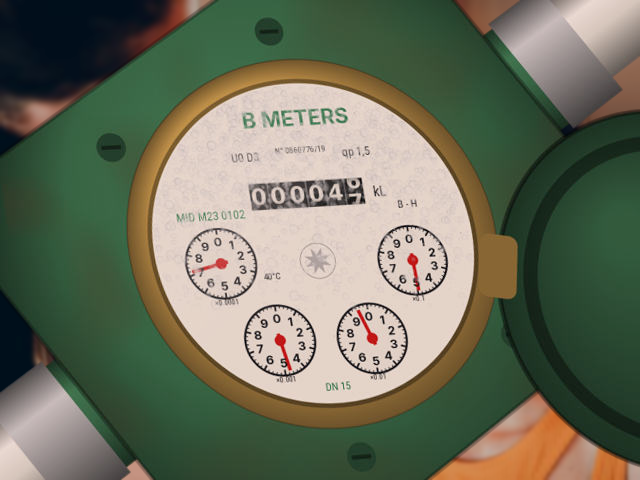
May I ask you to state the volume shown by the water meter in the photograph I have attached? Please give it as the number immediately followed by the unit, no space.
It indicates 46.4947kL
